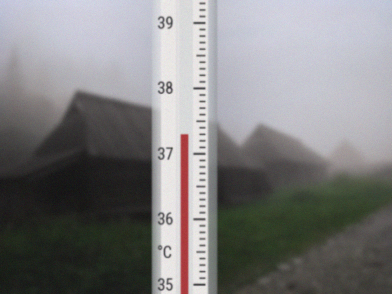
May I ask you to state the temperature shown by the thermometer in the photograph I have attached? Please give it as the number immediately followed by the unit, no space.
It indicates 37.3°C
